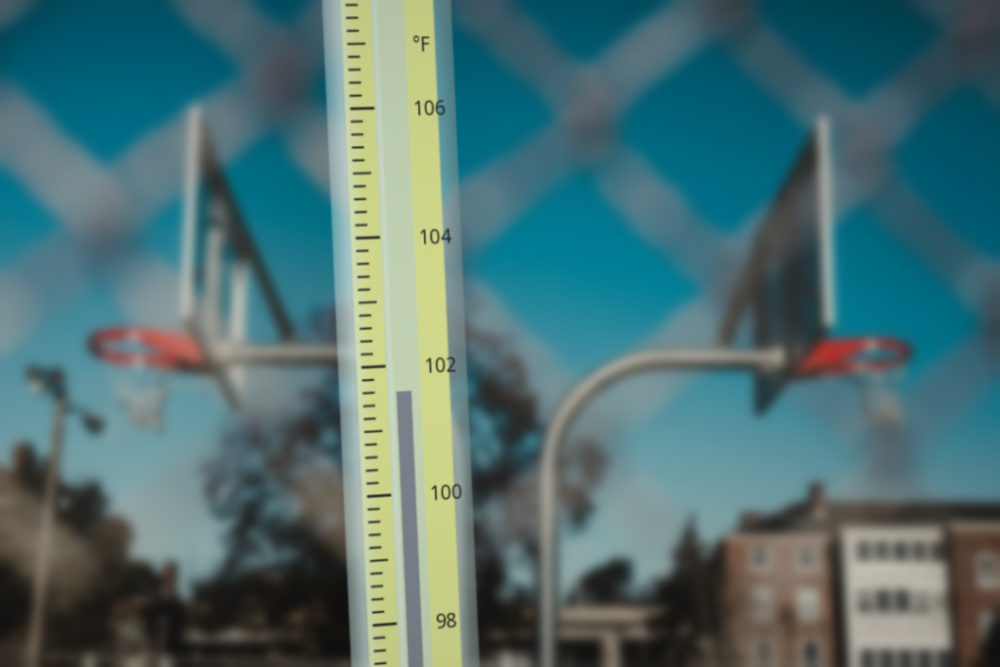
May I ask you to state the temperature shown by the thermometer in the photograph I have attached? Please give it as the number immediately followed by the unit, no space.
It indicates 101.6°F
